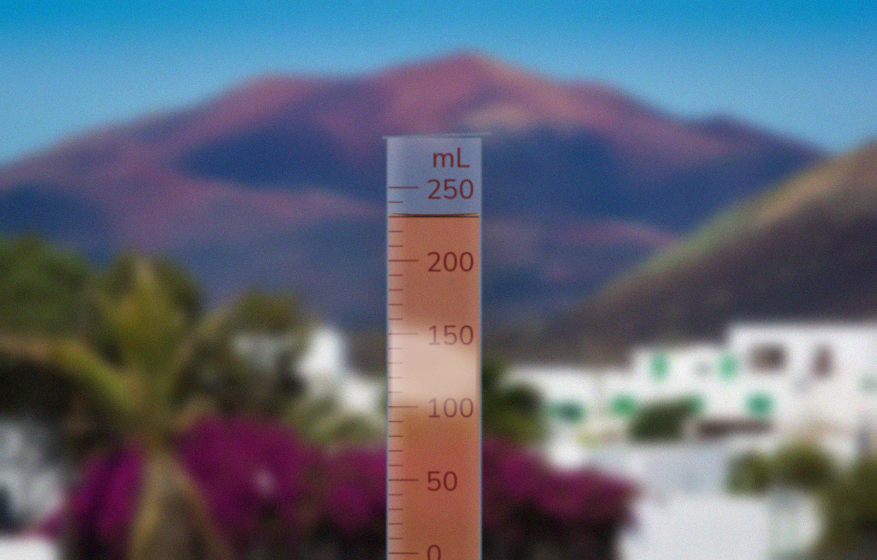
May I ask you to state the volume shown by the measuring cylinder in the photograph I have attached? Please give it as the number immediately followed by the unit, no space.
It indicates 230mL
